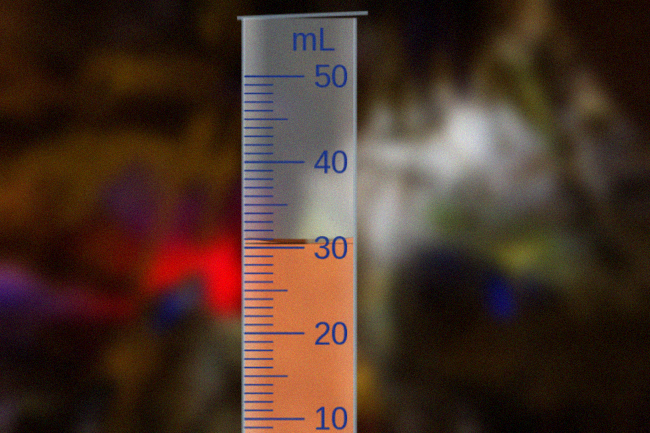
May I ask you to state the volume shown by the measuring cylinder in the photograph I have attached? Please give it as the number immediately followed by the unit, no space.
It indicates 30.5mL
